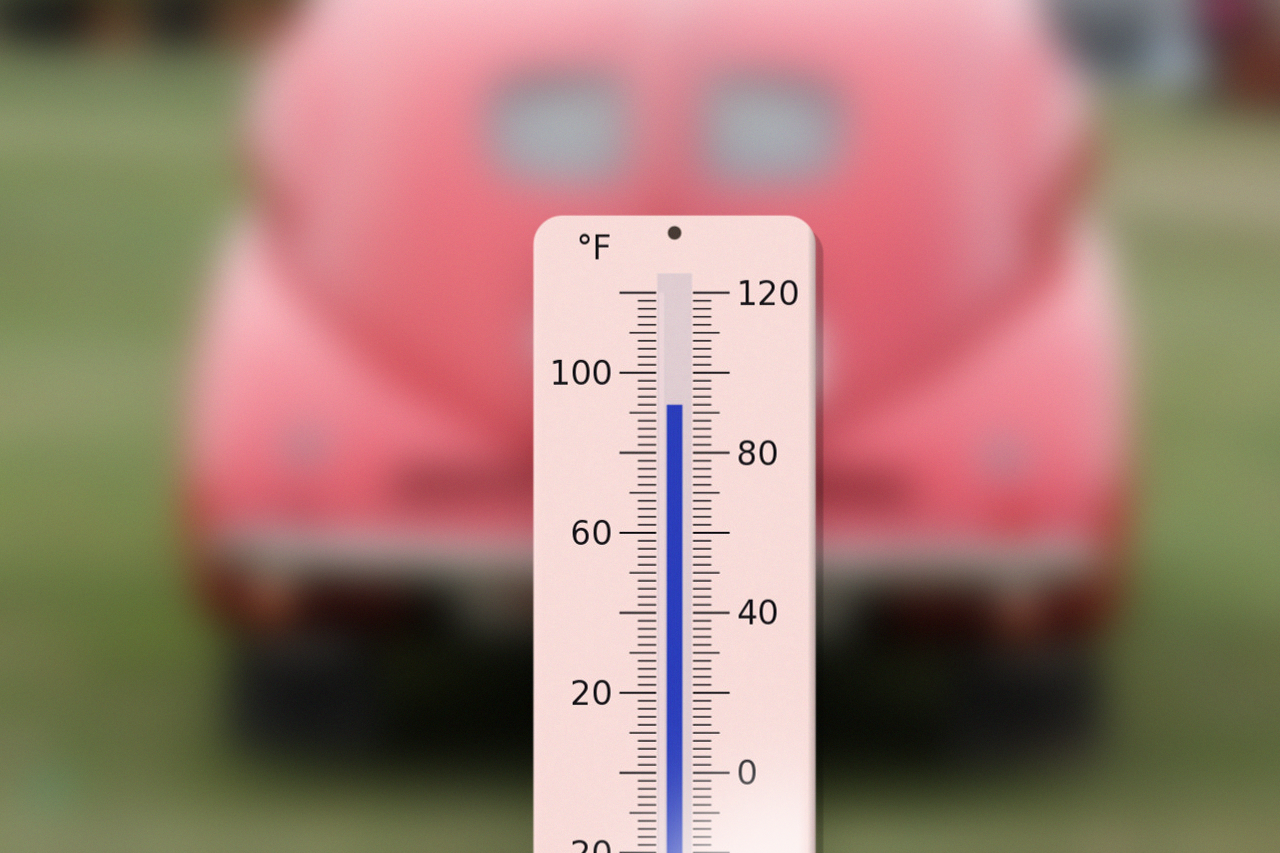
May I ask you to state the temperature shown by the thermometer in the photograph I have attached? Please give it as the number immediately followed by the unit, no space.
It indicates 92°F
